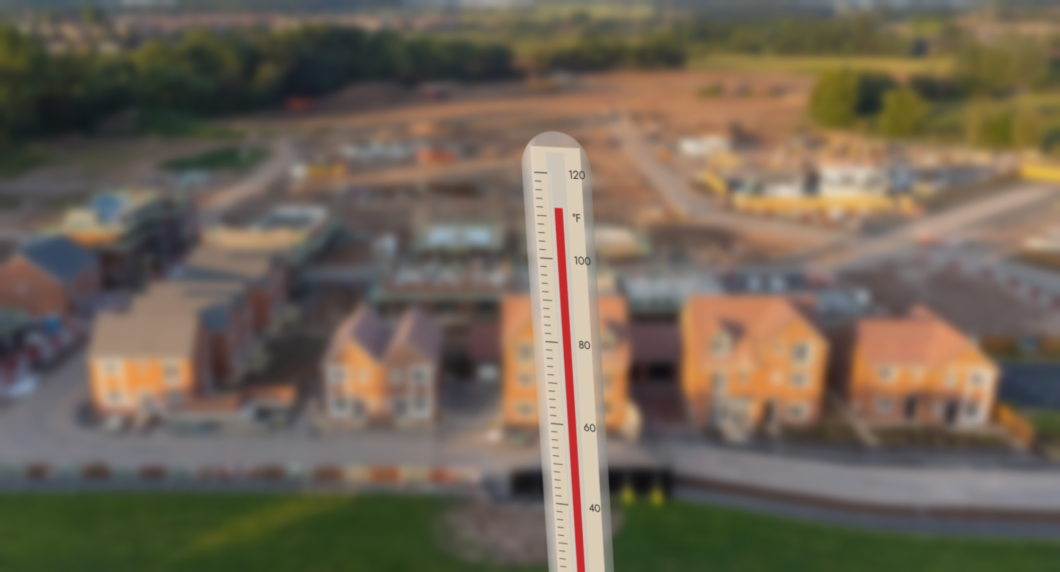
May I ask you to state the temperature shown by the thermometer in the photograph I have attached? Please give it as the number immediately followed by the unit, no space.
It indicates 112°F
